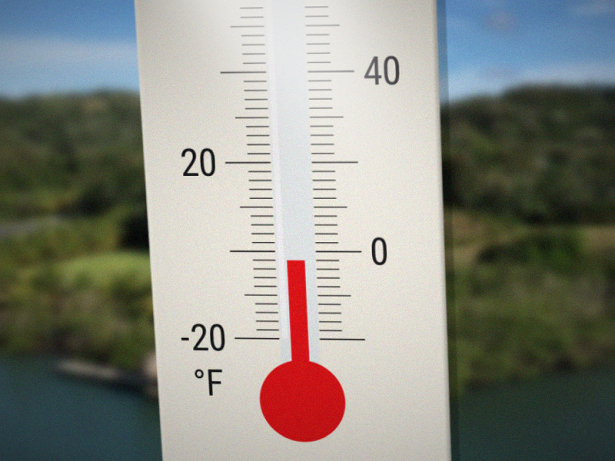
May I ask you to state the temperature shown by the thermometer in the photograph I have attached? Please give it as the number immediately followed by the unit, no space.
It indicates -2°F
